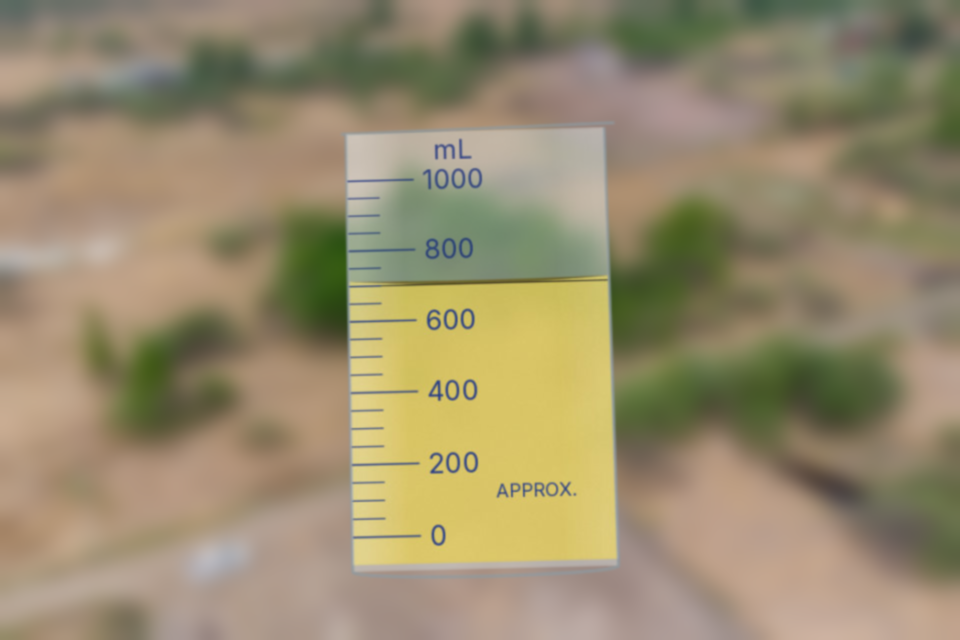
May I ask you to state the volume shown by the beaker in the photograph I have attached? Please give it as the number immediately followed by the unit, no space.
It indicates 700mL
